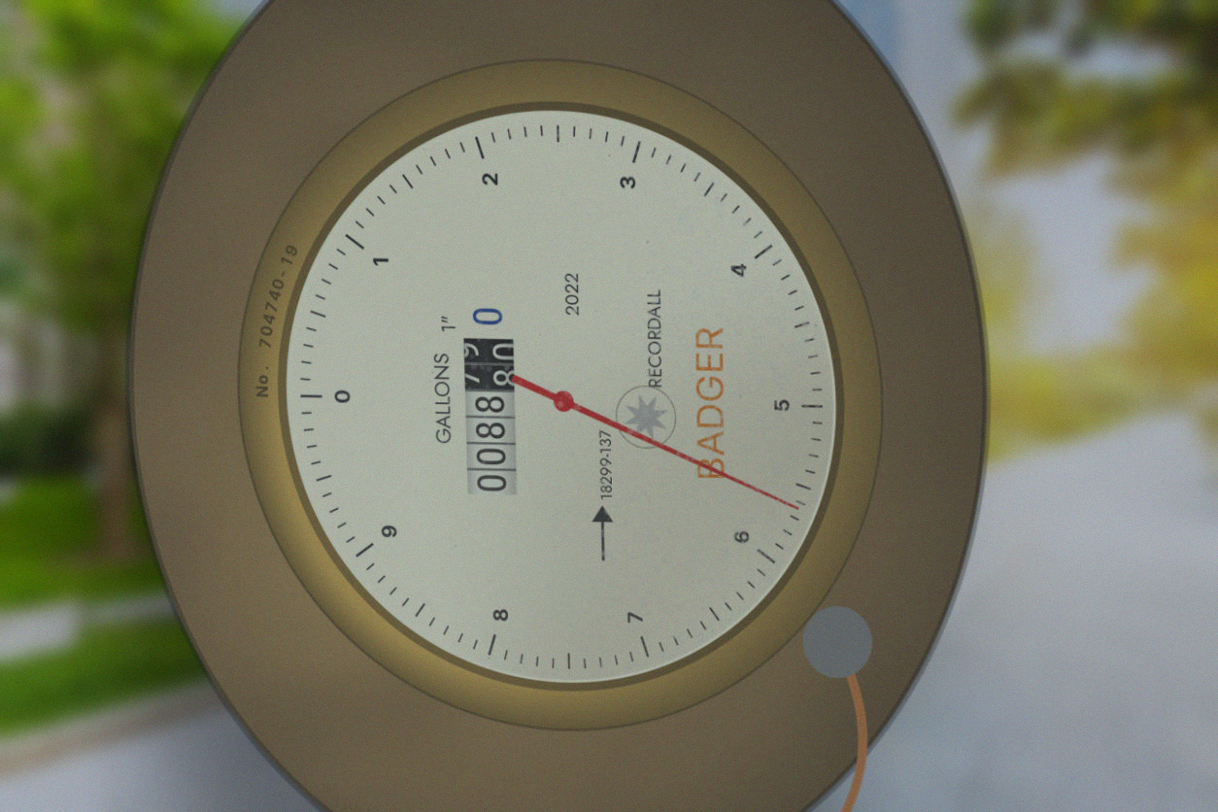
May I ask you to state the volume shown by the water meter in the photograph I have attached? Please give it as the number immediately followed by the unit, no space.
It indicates 88795.6gal
